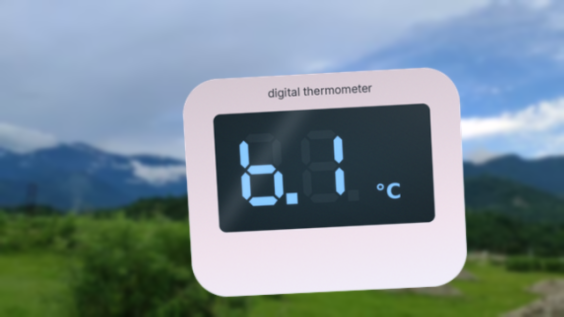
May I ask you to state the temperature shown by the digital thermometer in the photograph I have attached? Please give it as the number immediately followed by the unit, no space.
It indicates 6.1°C
